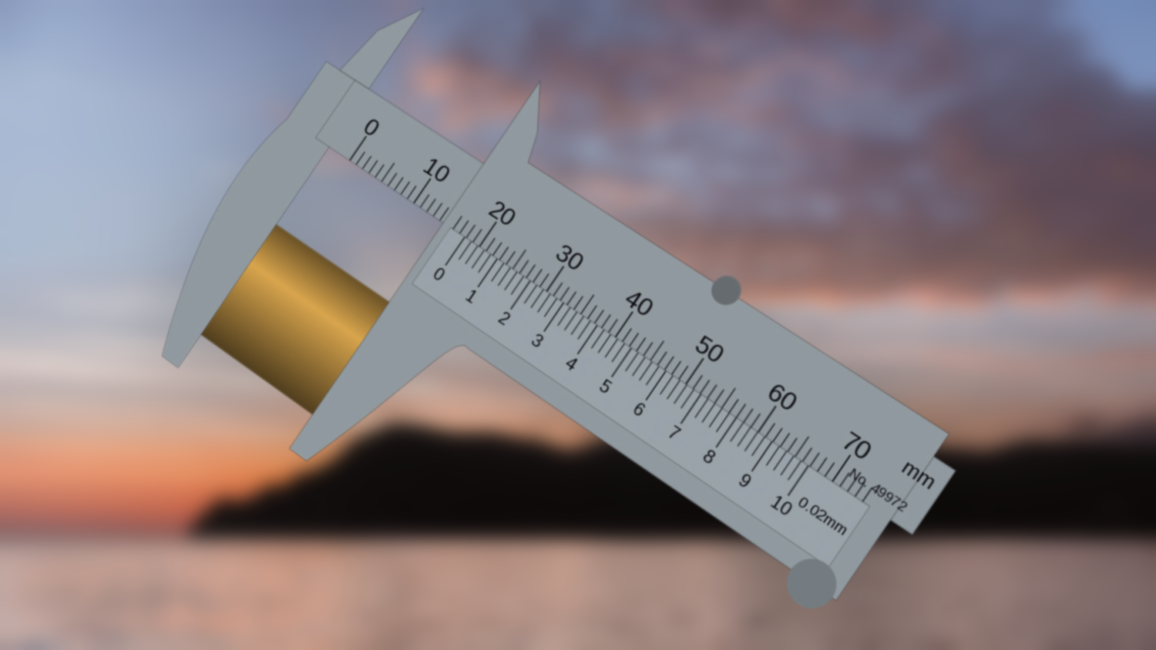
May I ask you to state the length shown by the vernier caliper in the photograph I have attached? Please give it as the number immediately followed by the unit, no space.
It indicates 17.8mm
